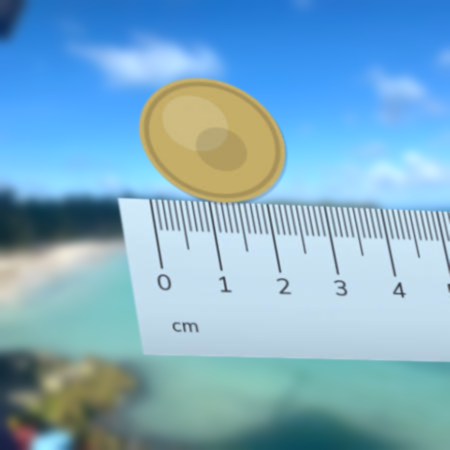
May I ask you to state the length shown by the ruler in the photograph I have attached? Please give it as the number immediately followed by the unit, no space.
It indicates 2.5cm
